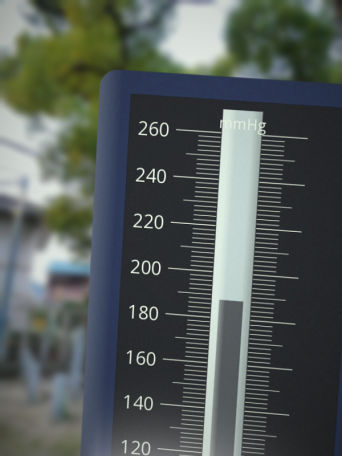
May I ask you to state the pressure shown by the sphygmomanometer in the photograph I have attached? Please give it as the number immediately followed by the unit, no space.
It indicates 188mmHg
